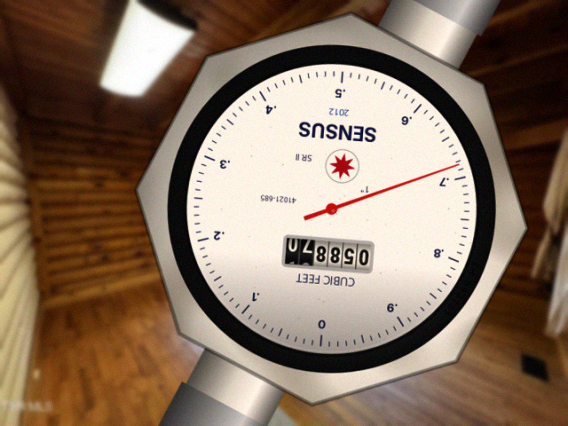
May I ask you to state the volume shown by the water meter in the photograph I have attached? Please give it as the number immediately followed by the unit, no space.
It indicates 58869.68ft³
